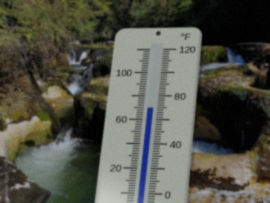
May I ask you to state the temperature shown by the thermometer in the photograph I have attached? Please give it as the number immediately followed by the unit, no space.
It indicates 70°F
